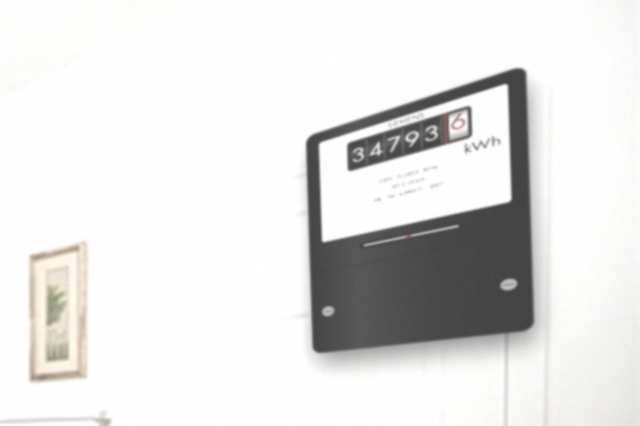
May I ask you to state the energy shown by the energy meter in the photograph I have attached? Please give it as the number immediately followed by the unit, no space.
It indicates 34793.6kWh
